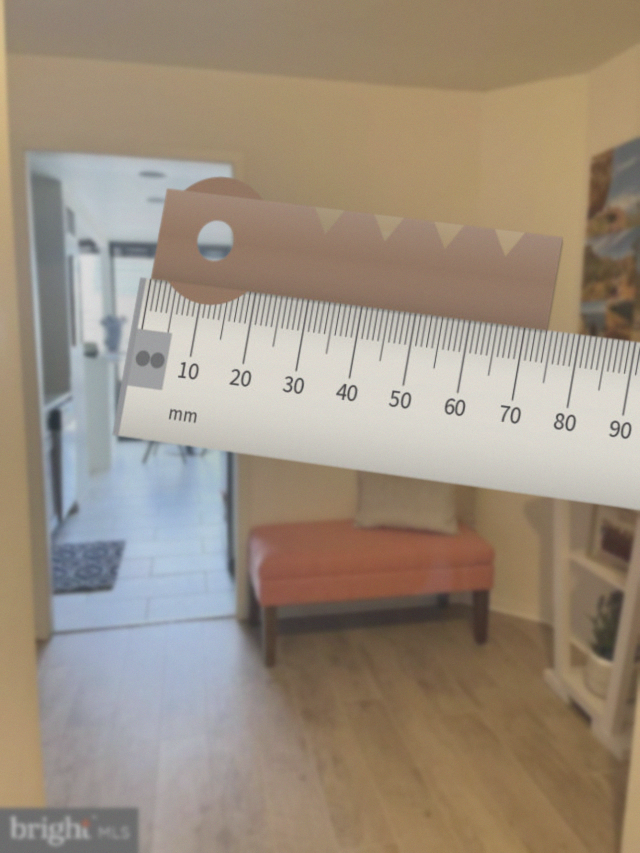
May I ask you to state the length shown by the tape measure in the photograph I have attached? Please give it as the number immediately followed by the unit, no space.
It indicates 74mm
